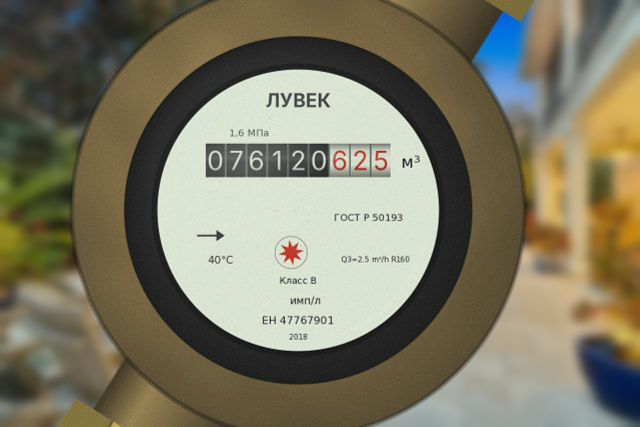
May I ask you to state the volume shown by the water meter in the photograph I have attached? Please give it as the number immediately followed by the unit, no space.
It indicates 76120.625m³
